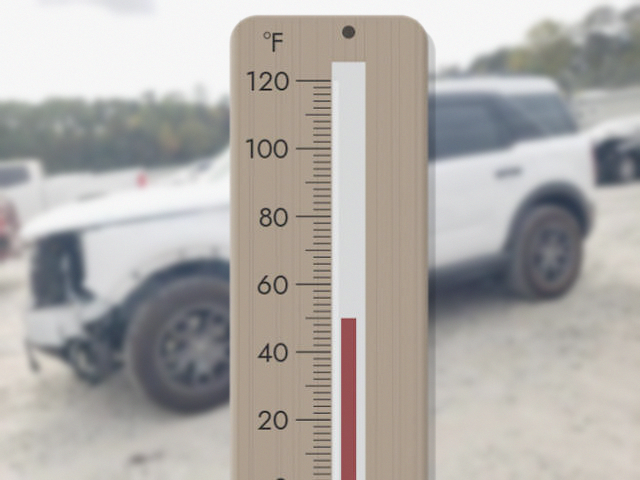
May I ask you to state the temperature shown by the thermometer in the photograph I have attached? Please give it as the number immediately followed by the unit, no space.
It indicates 50°F
